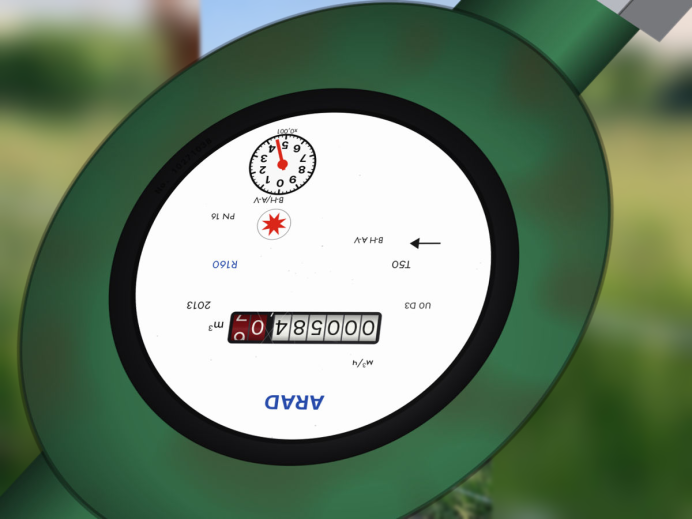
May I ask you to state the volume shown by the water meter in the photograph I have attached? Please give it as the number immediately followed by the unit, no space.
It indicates 584.064m³
